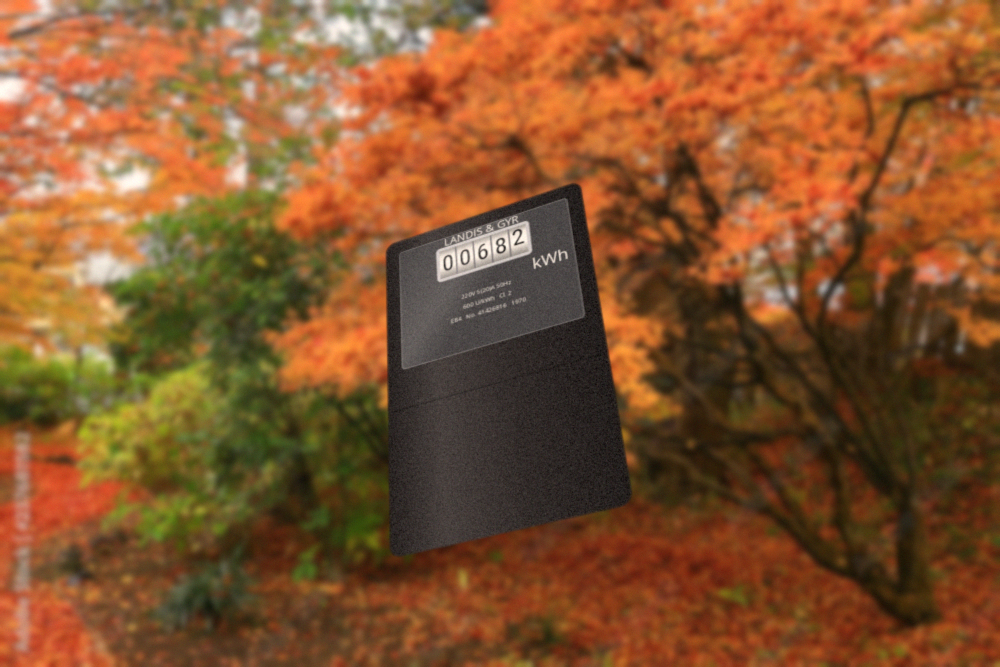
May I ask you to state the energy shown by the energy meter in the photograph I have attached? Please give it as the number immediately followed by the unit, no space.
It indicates 682kWh
